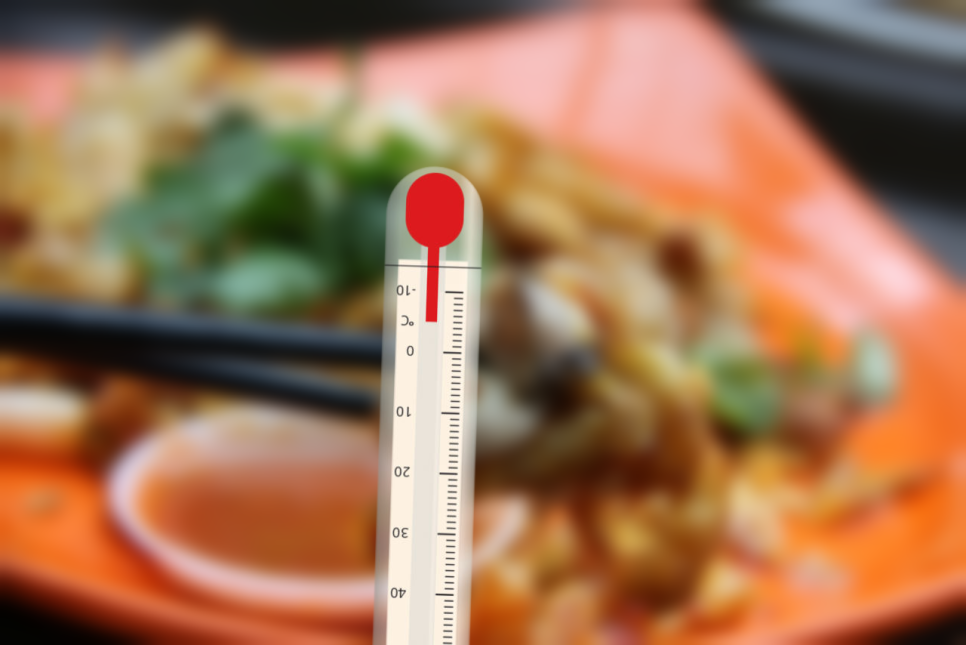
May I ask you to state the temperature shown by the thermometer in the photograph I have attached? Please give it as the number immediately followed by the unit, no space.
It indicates -5°C
